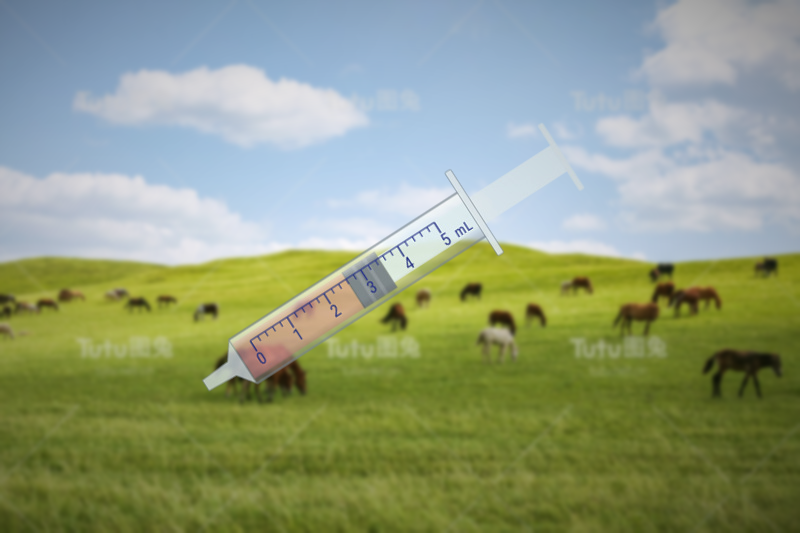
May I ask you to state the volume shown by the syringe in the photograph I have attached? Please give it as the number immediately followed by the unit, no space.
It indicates 2.6mL
